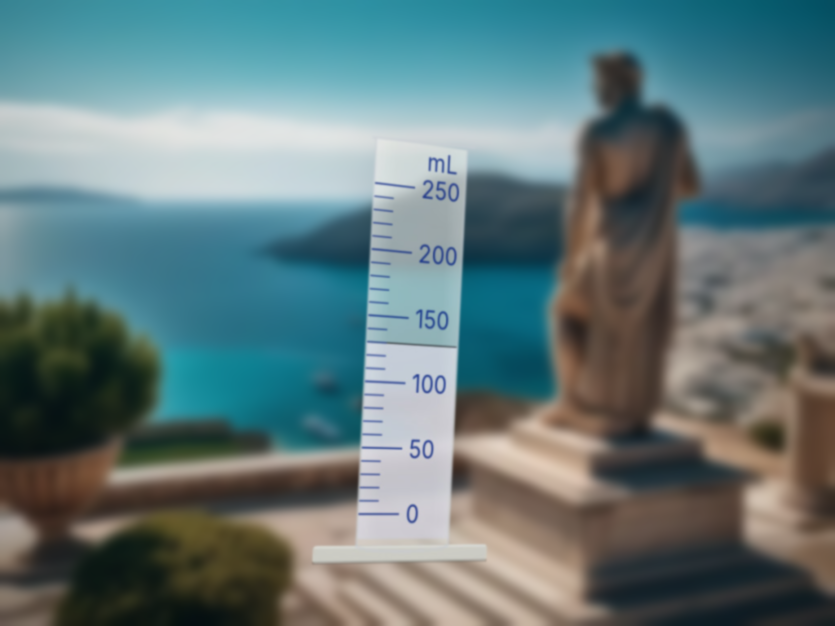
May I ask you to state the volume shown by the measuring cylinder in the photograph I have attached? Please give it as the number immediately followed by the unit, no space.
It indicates 130mL
